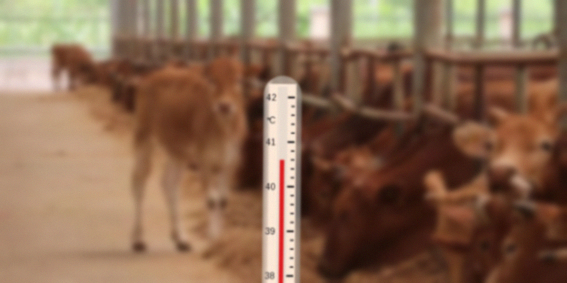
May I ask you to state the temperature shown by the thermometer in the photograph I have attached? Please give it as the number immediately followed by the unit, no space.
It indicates 40.6°C
